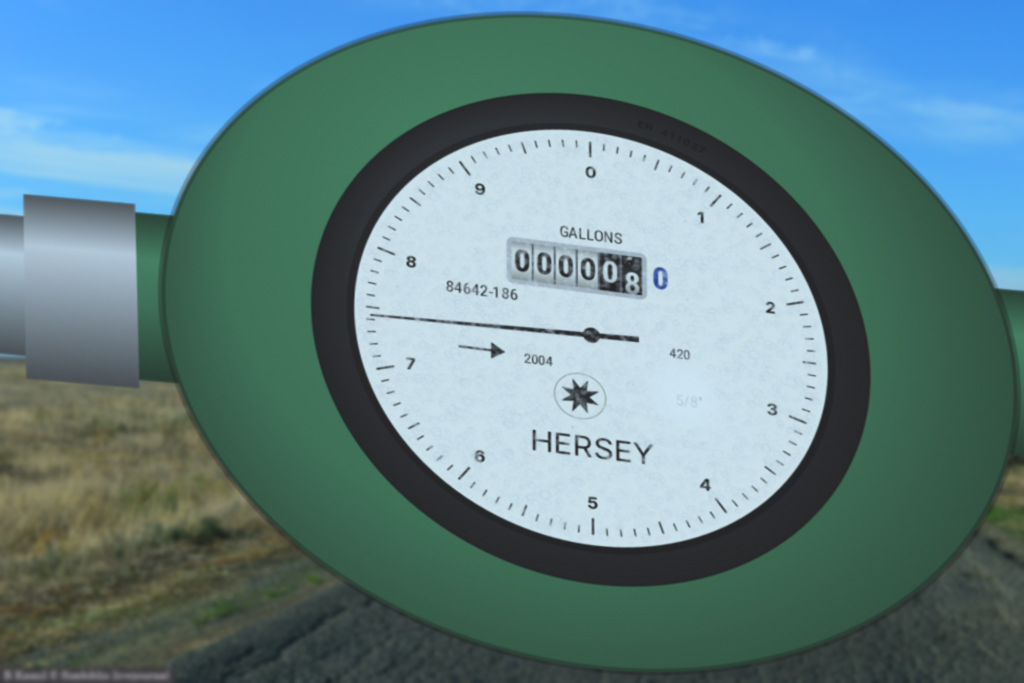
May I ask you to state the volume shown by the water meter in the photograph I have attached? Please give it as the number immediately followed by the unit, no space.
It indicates 77.4gal
